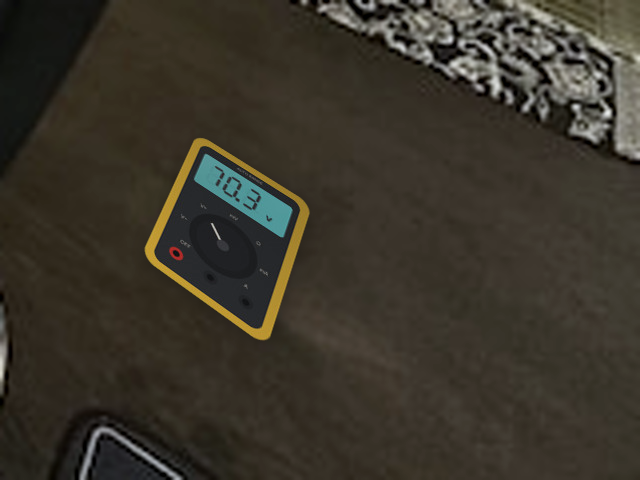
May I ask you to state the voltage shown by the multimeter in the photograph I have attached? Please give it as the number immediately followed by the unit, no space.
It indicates 70.3V
